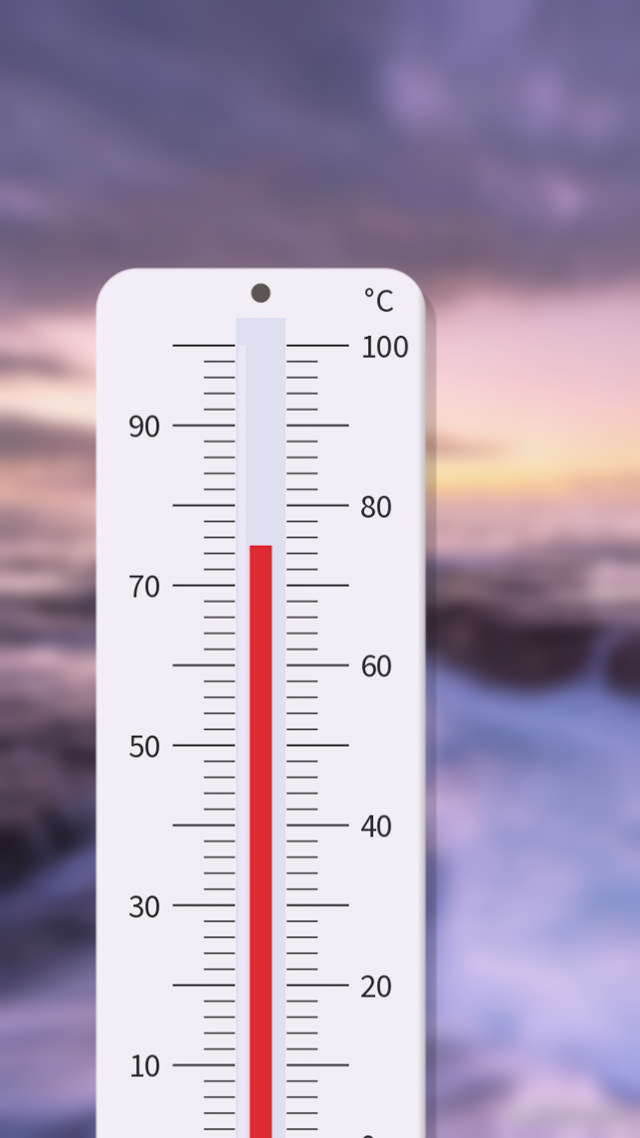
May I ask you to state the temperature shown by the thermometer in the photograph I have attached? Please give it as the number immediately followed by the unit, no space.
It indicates 75°C
